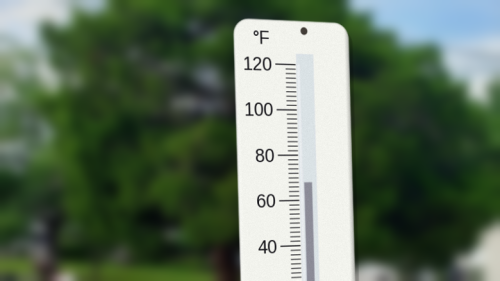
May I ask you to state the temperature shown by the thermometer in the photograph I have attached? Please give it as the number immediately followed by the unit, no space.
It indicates 68°F
